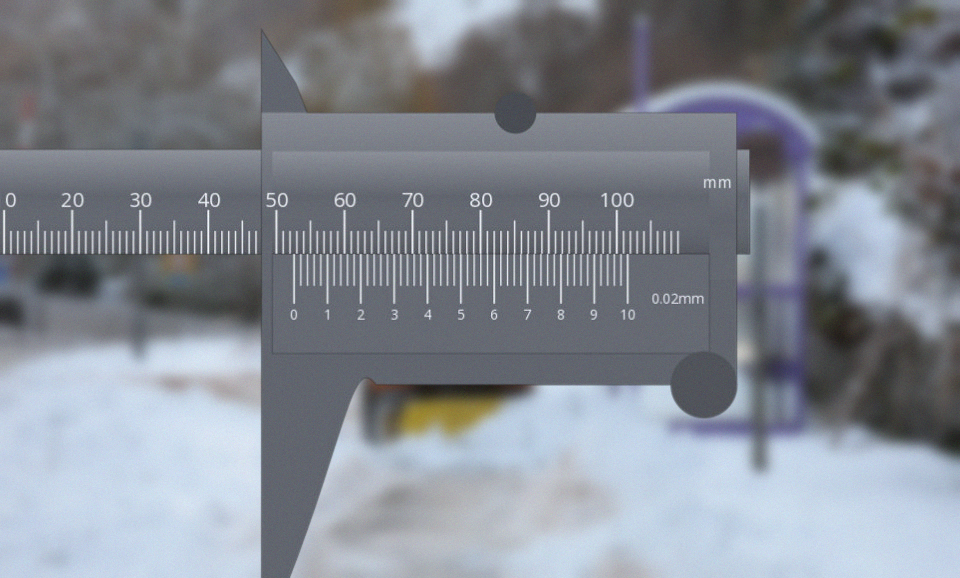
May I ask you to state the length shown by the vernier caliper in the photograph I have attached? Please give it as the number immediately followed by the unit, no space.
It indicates 52.6mm
